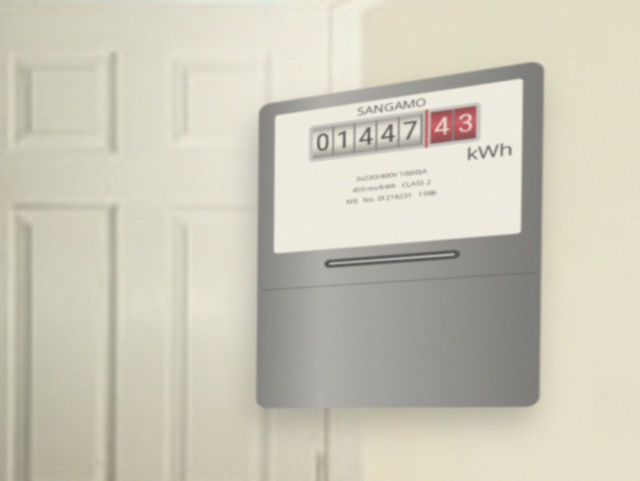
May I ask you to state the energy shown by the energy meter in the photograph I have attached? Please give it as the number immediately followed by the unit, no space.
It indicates 1447.43kWh
